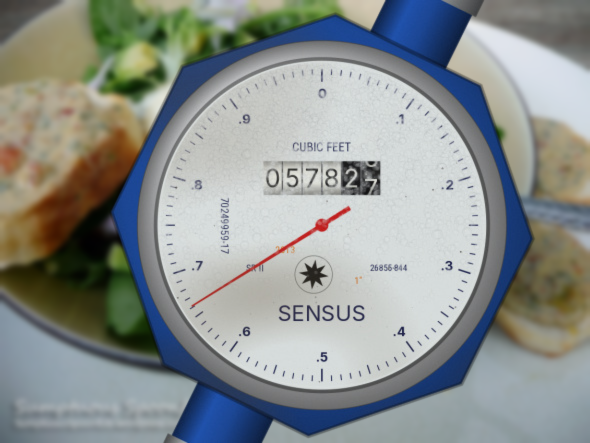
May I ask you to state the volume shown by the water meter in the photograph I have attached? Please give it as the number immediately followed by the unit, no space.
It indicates 57826.66ft³
